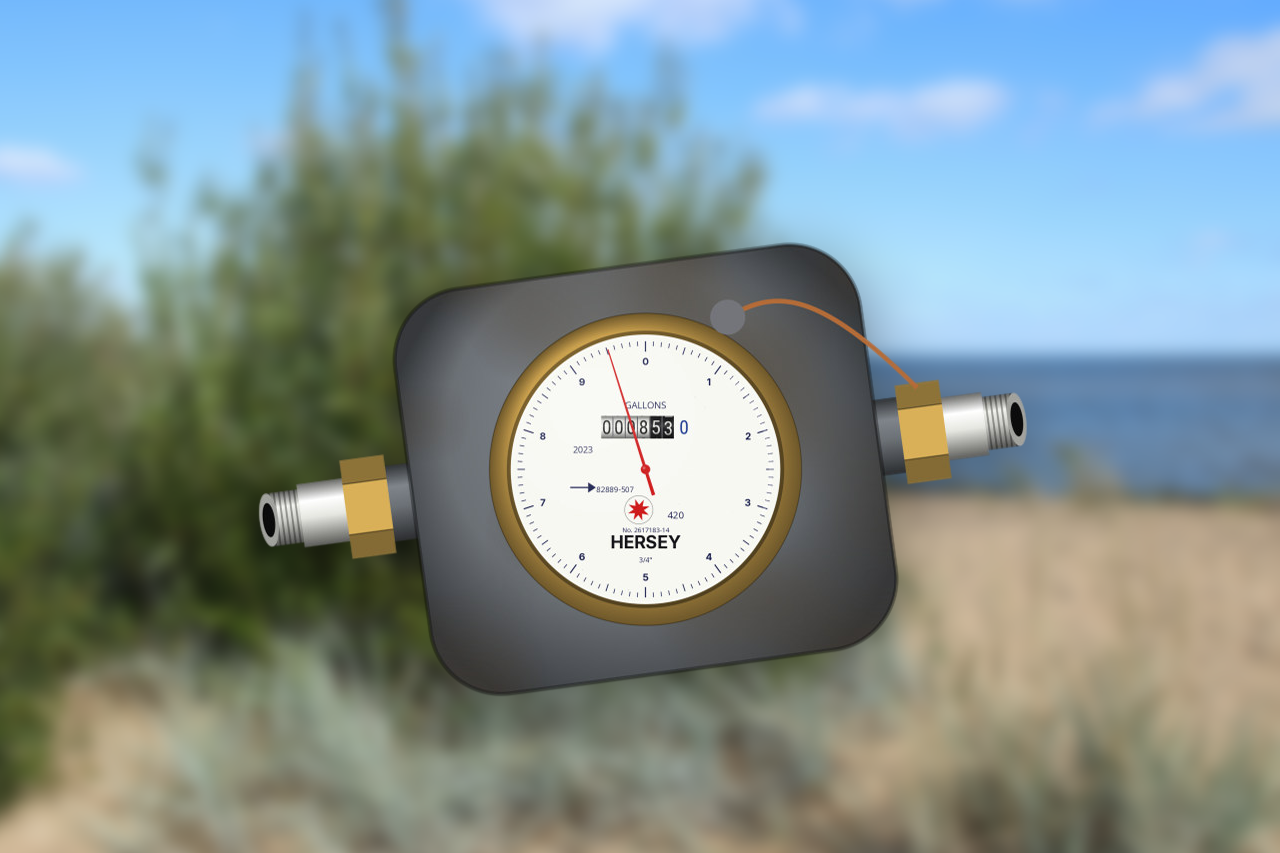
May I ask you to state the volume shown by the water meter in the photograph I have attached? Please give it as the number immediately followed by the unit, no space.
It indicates 8529.5gal
